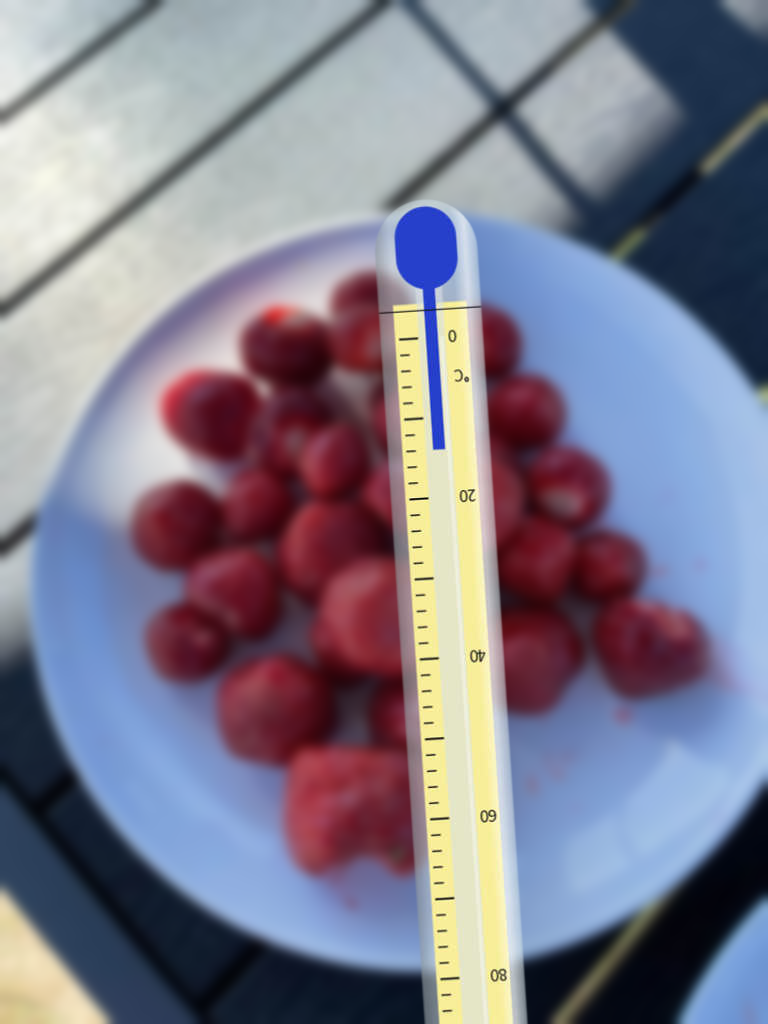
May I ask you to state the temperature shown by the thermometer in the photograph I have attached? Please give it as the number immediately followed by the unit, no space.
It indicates 14°C
